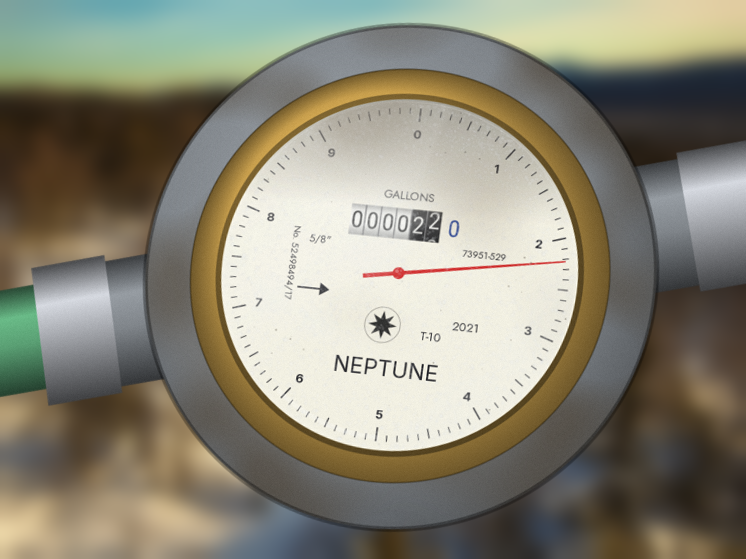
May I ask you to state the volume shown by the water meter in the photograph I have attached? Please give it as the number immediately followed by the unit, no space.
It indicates 222.2gal
